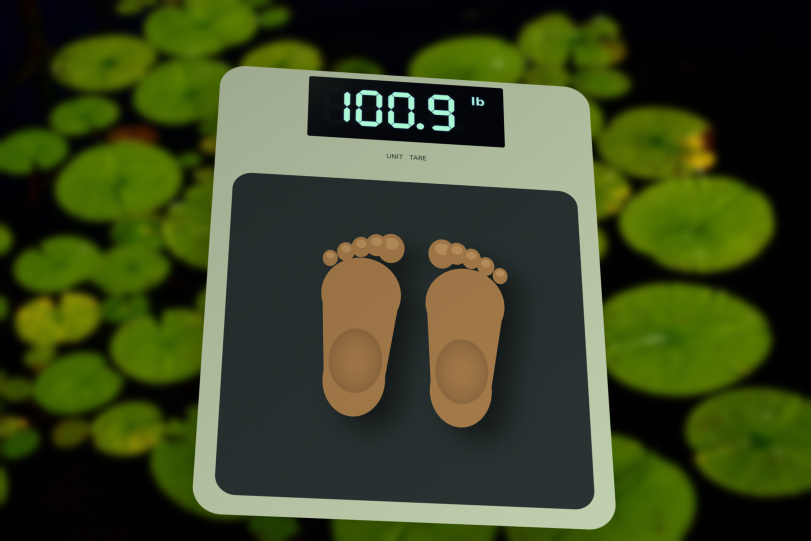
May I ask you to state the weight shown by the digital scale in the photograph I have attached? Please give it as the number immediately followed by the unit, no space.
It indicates 100.9lb
